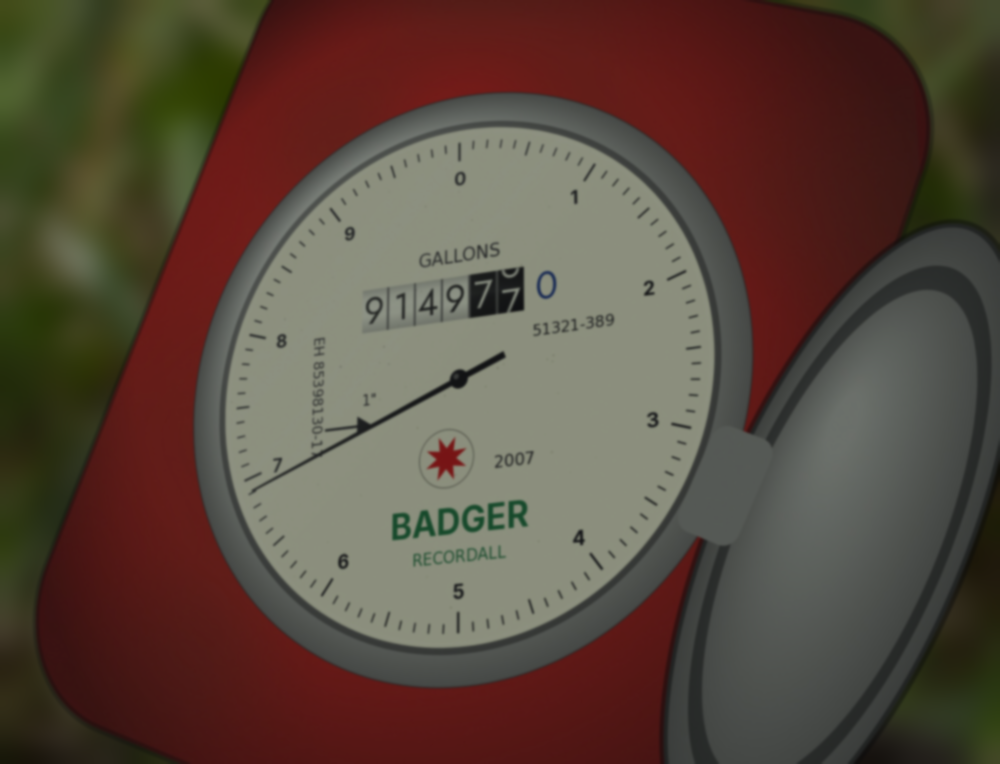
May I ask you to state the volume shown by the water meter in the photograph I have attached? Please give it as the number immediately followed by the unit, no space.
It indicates 9149766.9gal
